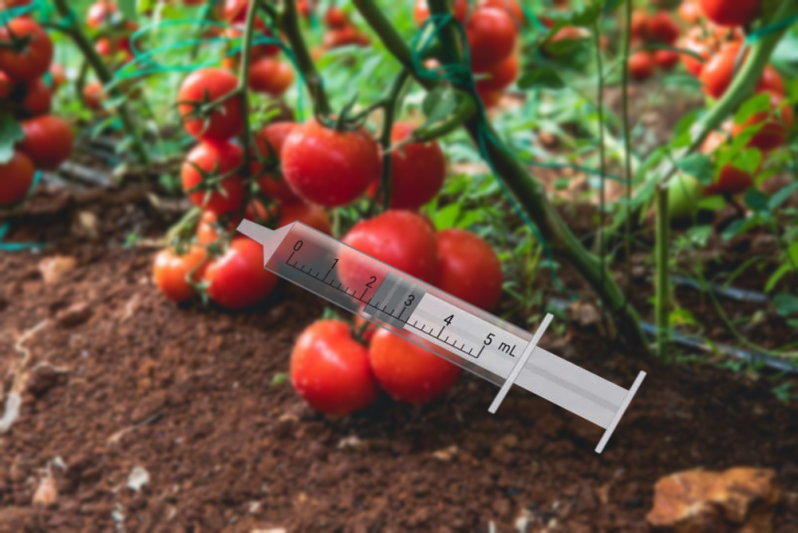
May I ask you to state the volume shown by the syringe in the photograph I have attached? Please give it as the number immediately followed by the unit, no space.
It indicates 2.2mL
